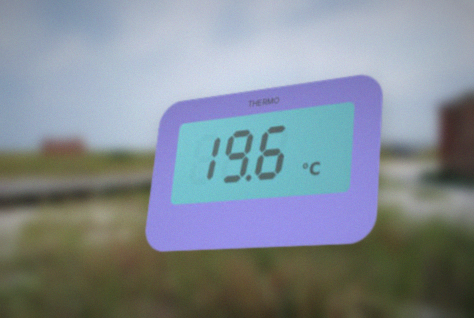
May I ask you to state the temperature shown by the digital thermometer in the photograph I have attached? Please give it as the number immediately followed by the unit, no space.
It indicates 19.6°C
